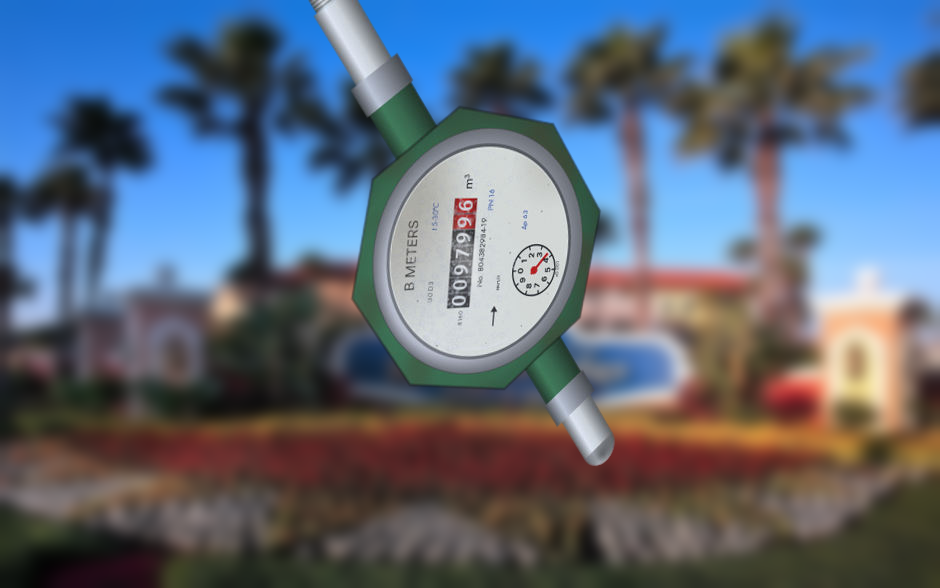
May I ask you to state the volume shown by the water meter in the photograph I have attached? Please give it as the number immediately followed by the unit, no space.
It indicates 979.963m³
